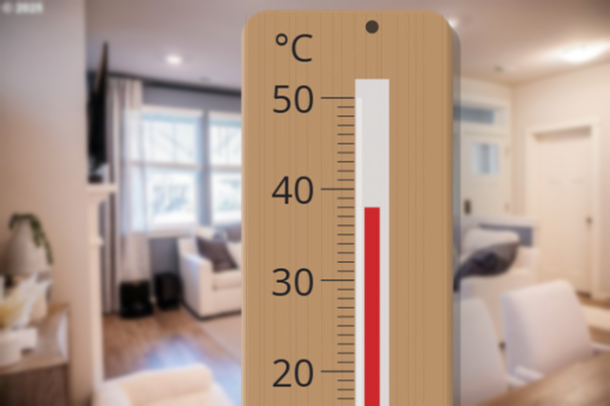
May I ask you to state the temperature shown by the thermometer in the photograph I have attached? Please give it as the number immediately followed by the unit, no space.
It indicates 38°C
